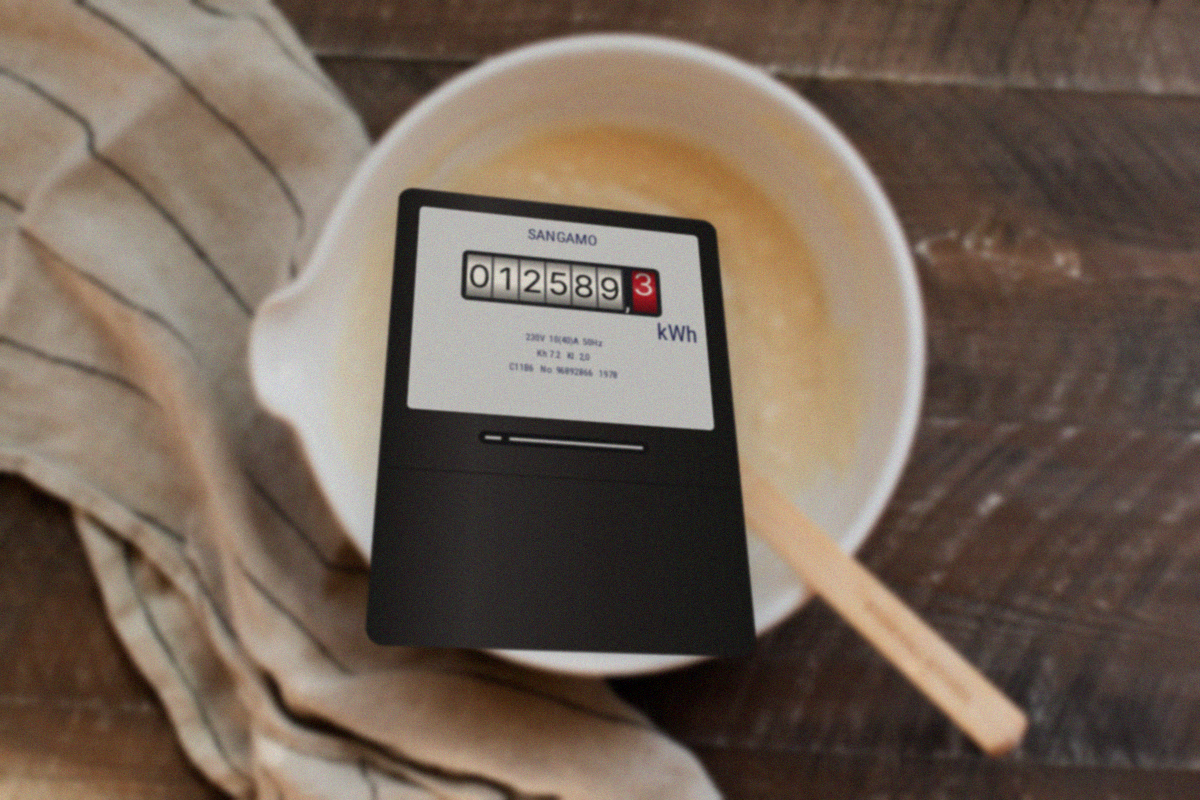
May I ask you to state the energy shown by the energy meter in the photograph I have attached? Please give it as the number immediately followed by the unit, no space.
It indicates 12589.3kWh
